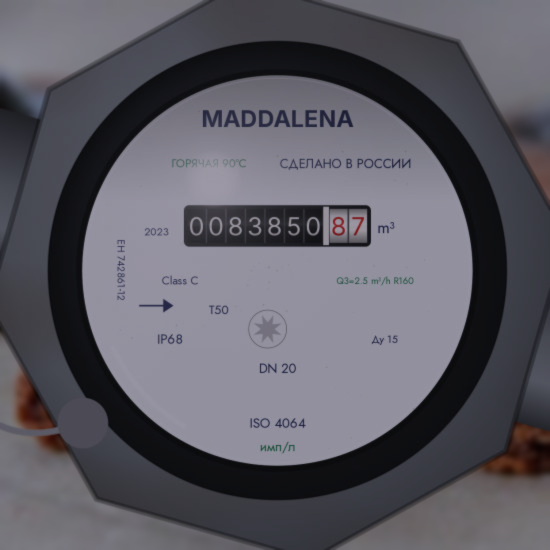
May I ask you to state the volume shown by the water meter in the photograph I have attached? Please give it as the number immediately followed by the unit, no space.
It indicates 83850.87m³
